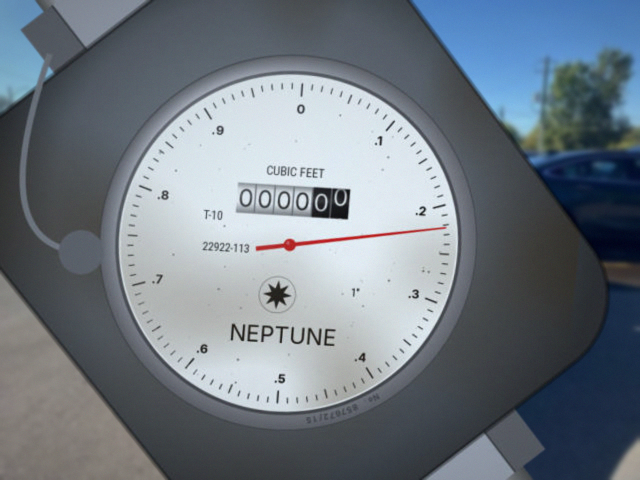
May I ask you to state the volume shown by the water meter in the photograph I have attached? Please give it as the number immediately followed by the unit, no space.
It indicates 0.22ft³
